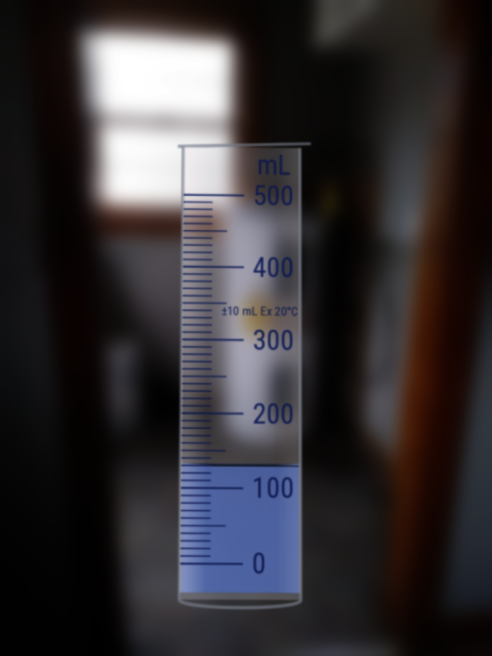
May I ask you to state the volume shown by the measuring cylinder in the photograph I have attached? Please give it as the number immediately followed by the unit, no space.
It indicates 130mL
